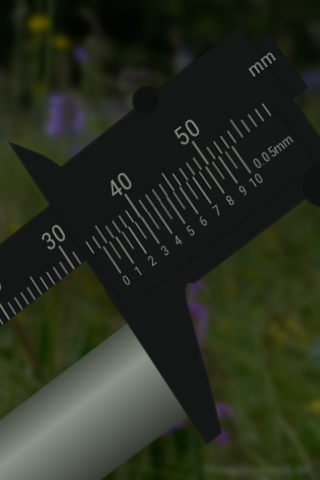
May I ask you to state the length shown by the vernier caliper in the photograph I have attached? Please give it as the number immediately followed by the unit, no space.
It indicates 34.4mm
